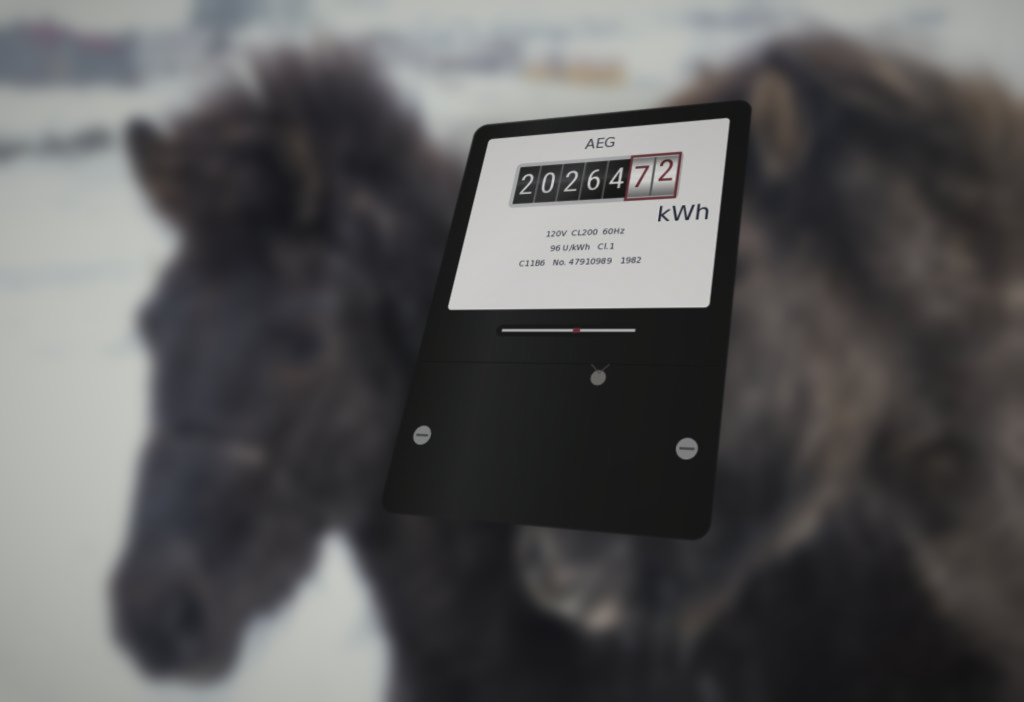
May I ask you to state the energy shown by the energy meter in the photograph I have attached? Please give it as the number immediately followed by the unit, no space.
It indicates 20264.72kWh
